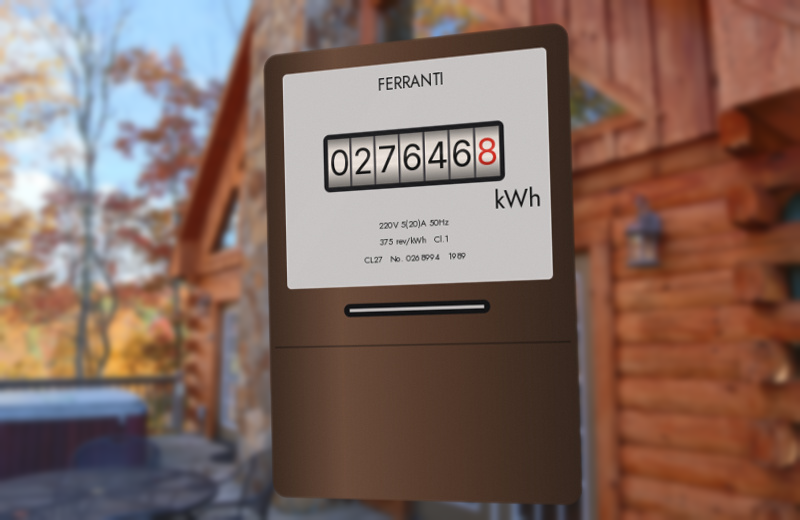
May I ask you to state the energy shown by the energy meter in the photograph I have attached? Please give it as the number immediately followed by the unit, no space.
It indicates 27646.8kWh
